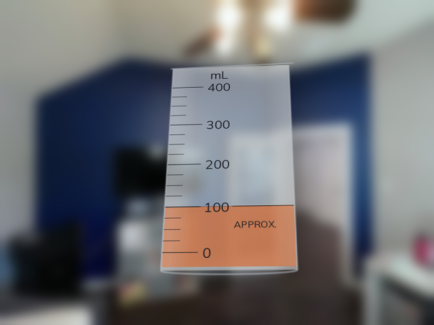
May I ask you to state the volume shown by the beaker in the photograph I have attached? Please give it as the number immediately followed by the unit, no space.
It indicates 100mL
